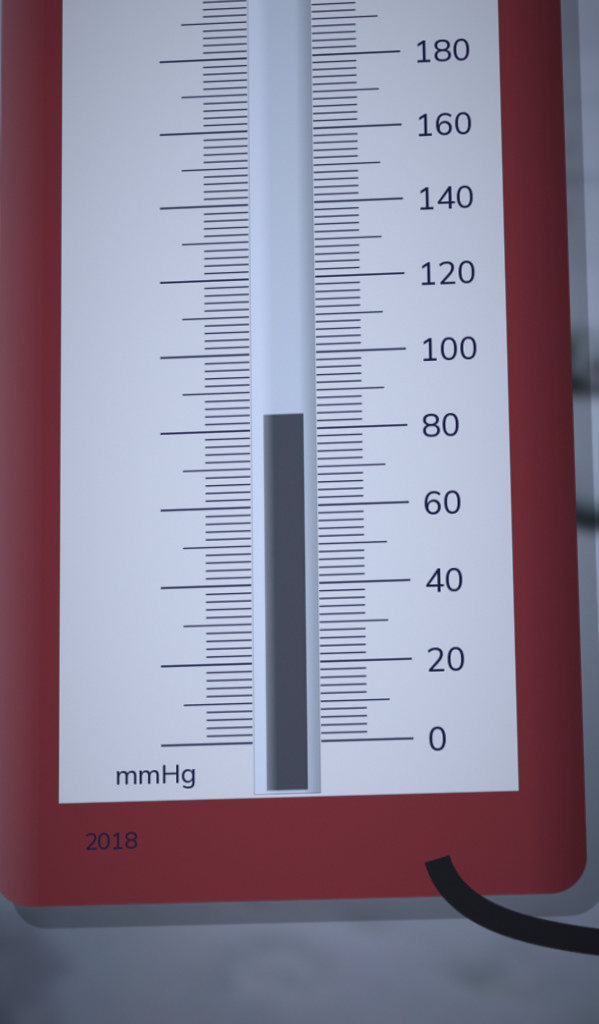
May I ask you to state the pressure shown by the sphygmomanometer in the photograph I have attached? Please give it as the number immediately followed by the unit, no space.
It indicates 84mmHg
